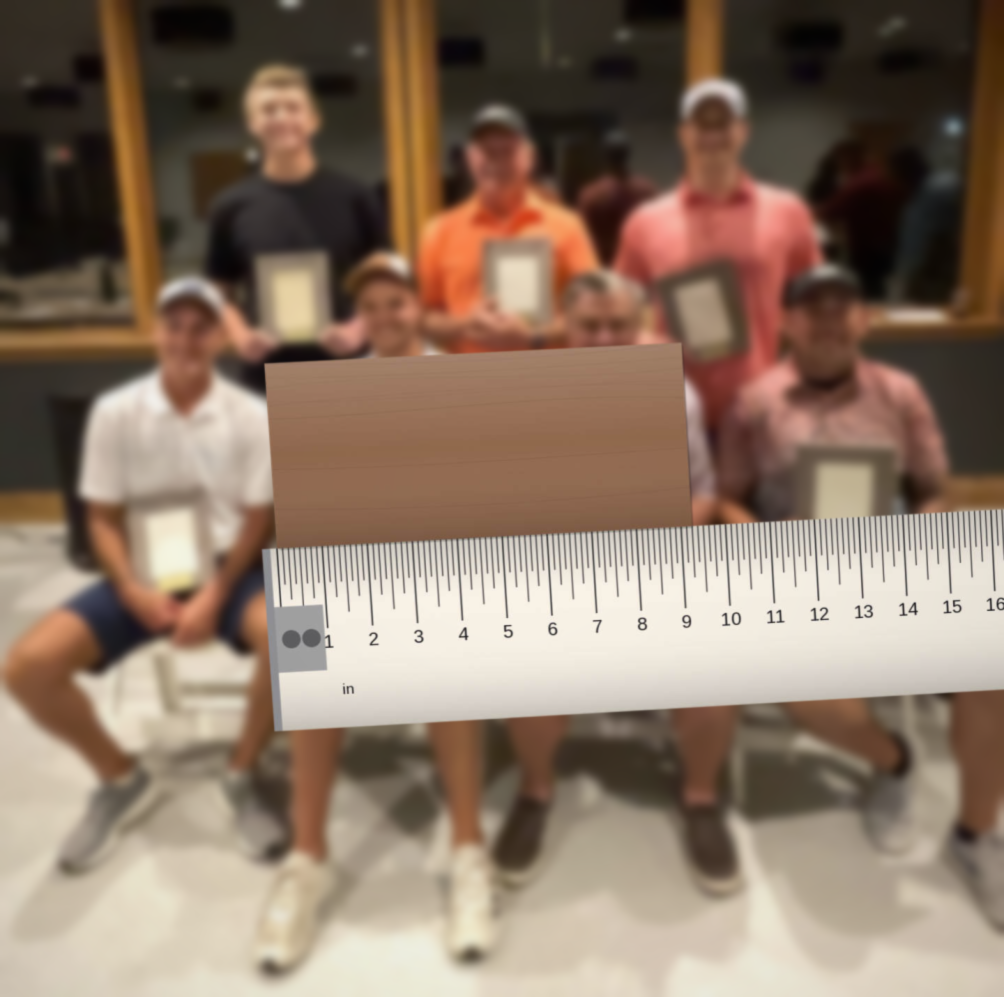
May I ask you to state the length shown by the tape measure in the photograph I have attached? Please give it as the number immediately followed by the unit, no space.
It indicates 9.25in
